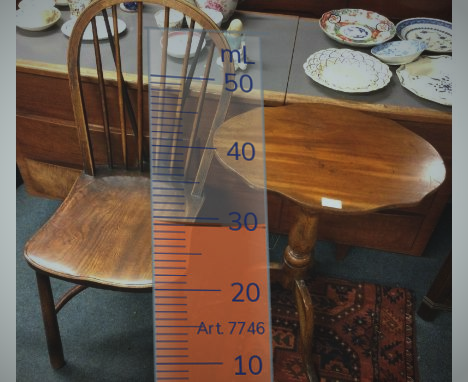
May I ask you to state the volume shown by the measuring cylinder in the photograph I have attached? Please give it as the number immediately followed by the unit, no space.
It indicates 29mL
